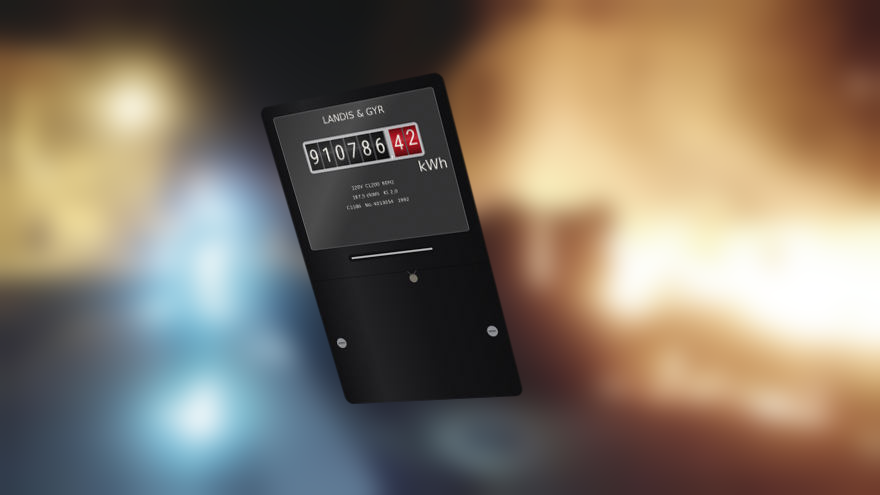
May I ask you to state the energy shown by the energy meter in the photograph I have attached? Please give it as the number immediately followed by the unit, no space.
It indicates 910786.42kWh
